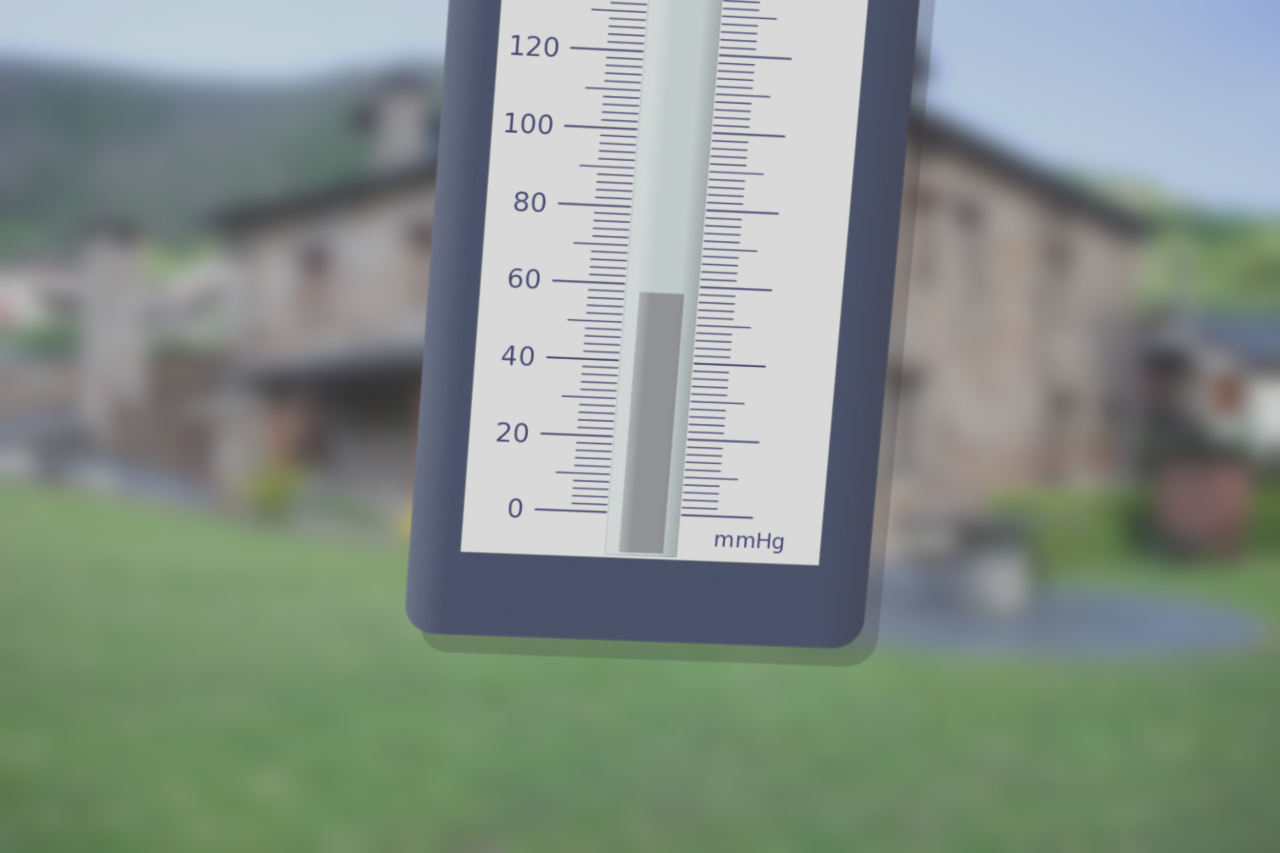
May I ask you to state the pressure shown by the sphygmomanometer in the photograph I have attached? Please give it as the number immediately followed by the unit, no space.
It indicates 58mmHg
